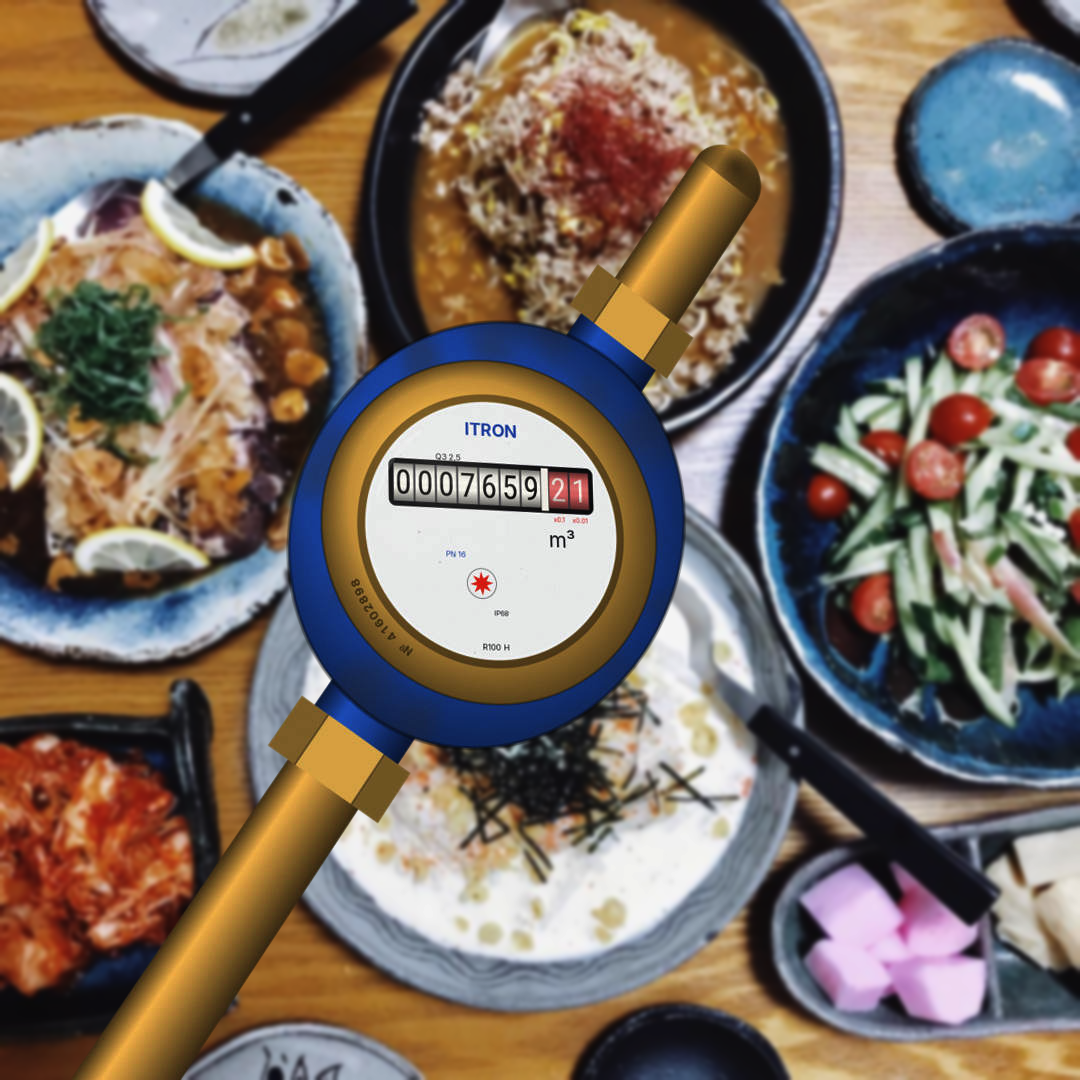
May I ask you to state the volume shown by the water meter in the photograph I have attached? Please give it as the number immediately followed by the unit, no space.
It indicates 7659.21m³
